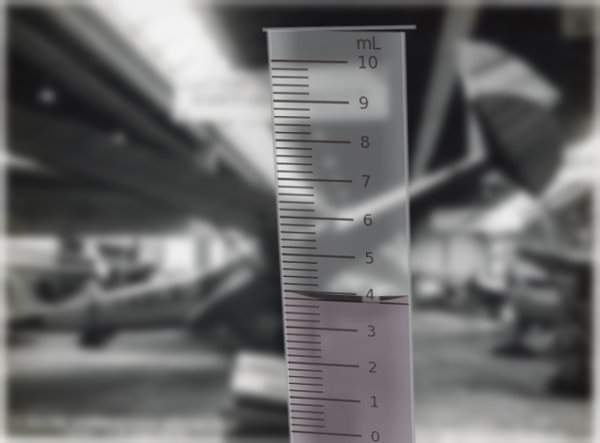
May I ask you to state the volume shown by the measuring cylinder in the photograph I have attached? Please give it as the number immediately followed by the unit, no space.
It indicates 3.8mL
